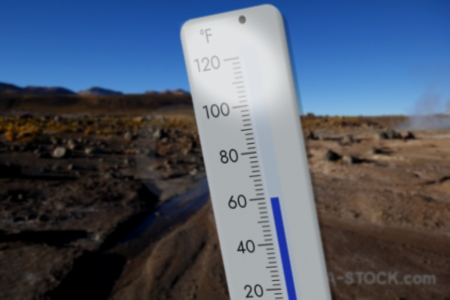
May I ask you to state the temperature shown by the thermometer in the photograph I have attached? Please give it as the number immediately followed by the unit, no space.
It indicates 60°F
